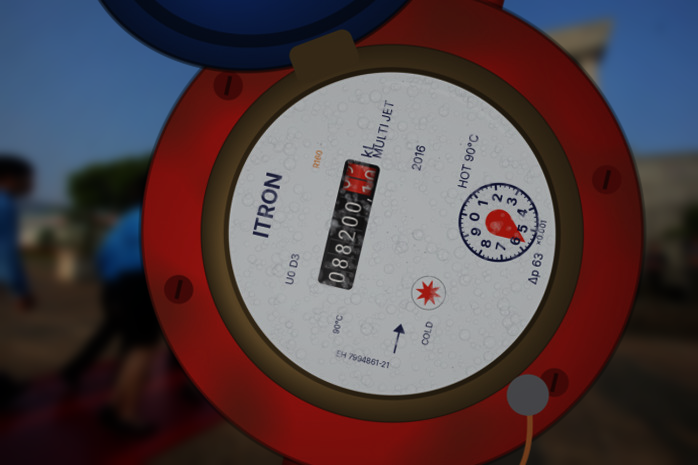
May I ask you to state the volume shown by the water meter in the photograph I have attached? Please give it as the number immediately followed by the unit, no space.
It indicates 88200.095kL
